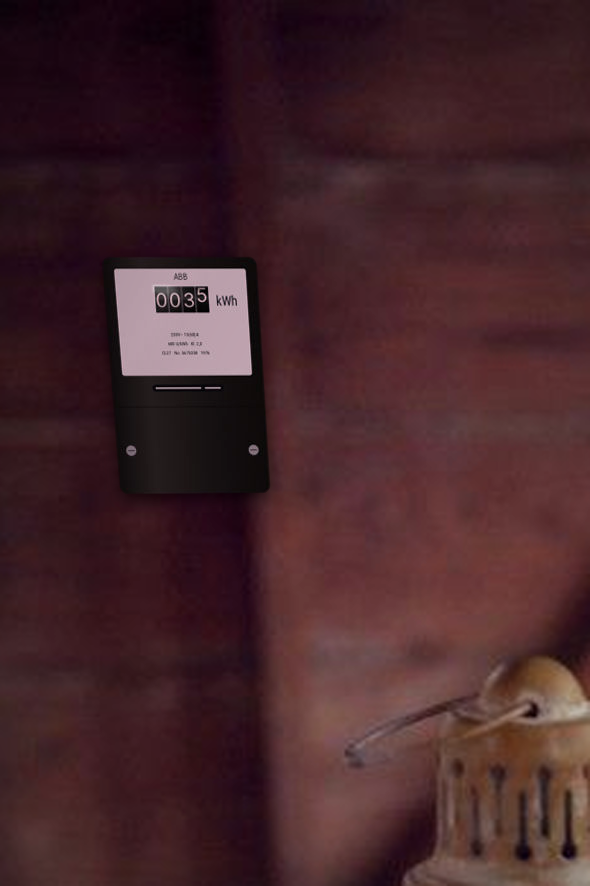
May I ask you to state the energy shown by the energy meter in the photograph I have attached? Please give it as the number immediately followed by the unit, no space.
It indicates 35kWh
